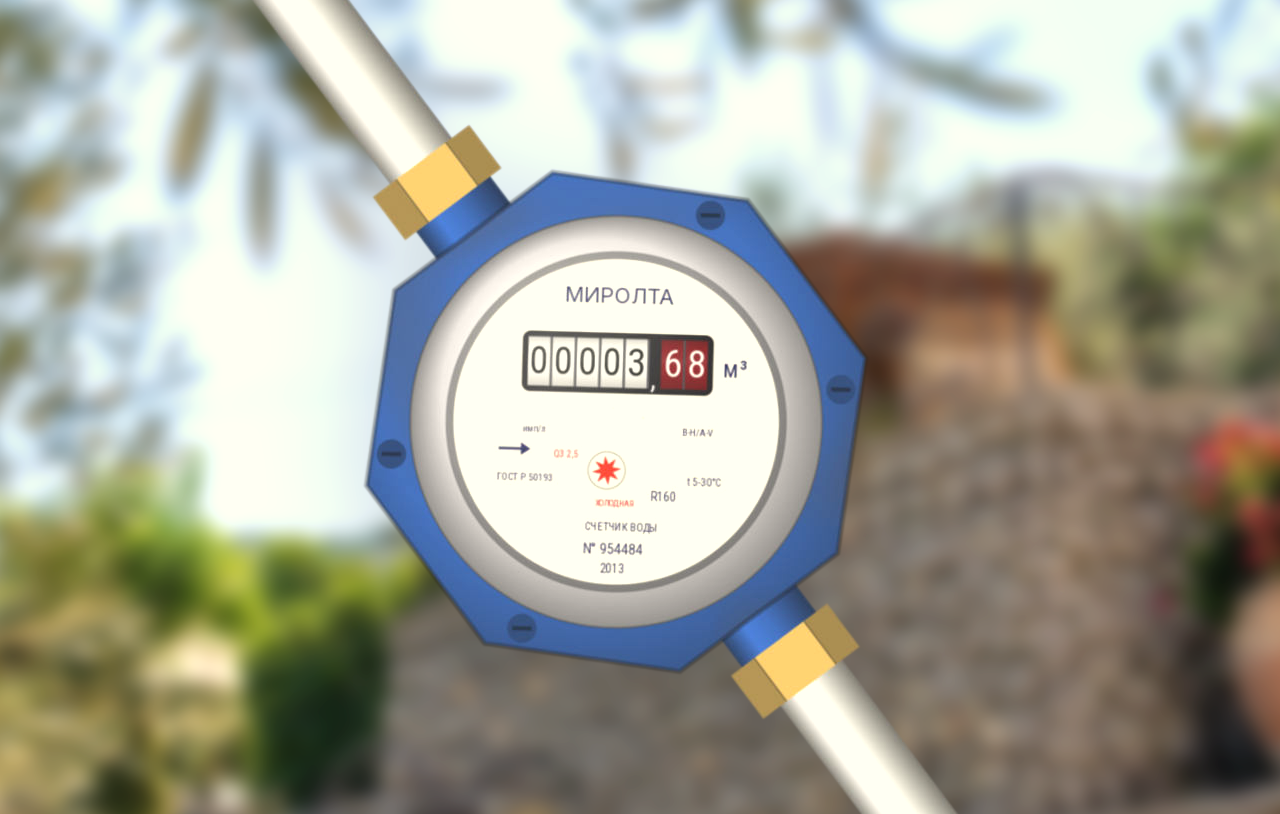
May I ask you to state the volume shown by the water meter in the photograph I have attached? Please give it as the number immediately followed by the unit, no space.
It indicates 3.68m³
